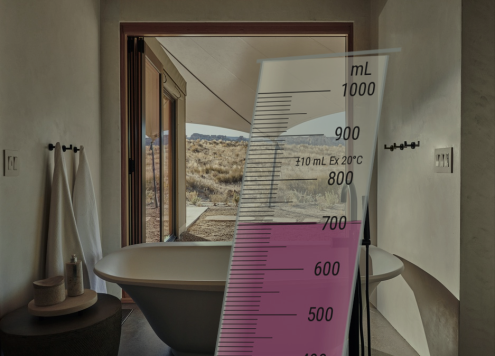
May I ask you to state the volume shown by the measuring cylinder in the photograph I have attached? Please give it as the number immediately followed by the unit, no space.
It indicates 700mL
